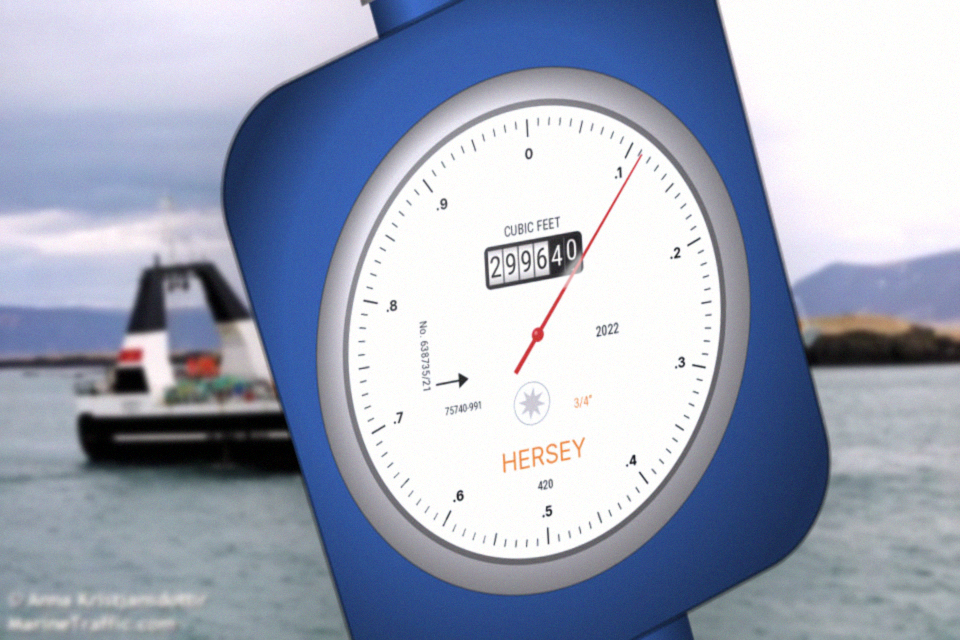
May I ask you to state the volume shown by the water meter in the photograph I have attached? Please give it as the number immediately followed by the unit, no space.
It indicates 299640.11ft³
